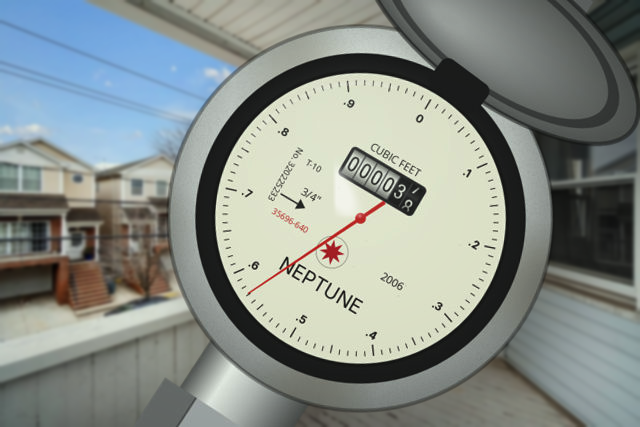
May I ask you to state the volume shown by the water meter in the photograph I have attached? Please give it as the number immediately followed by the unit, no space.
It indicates 37.57ft³
